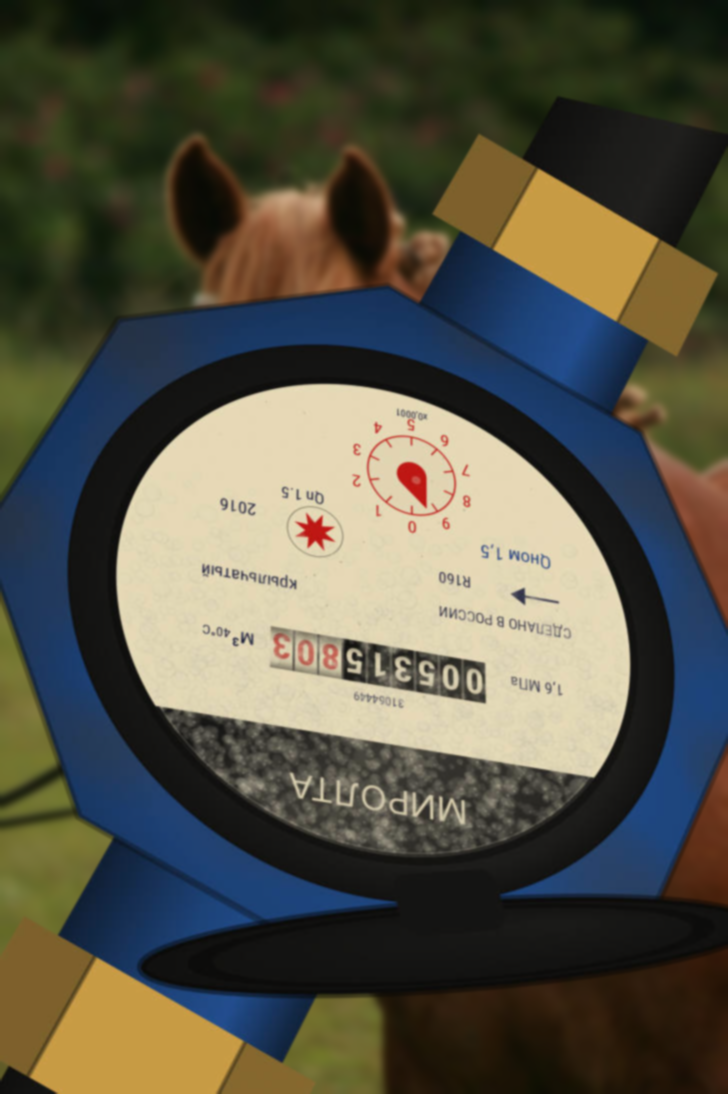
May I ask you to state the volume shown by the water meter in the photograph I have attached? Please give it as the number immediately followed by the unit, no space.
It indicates 5315.8029m³
